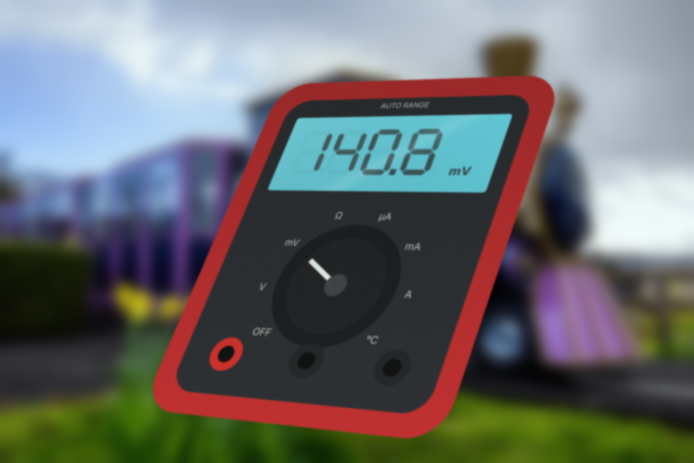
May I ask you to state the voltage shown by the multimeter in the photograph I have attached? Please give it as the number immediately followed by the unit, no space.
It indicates 140.8mV
